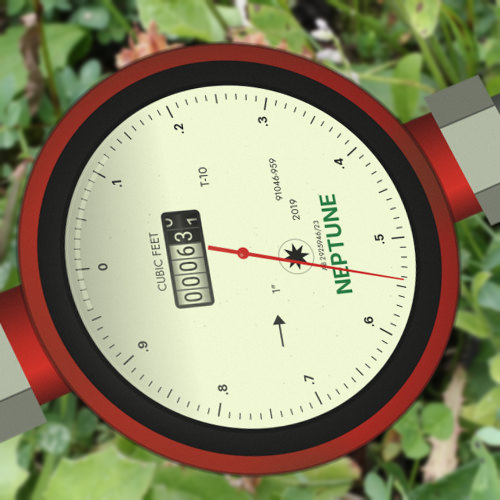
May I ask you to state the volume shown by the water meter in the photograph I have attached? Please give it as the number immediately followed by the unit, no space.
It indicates 630.54ft³
